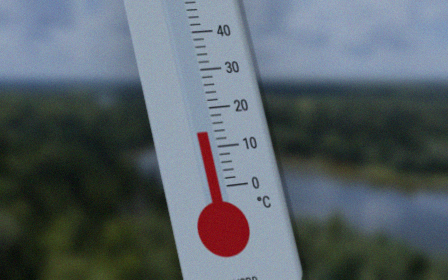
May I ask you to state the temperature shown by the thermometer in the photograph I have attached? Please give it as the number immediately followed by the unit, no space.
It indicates 14°C
